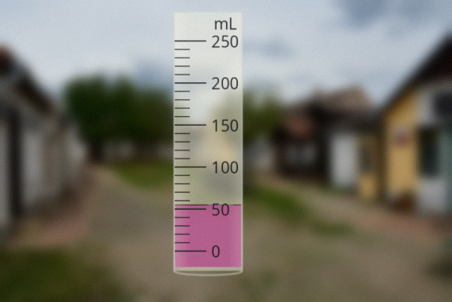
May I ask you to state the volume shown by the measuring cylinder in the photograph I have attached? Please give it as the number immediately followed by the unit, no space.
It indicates 55mL
